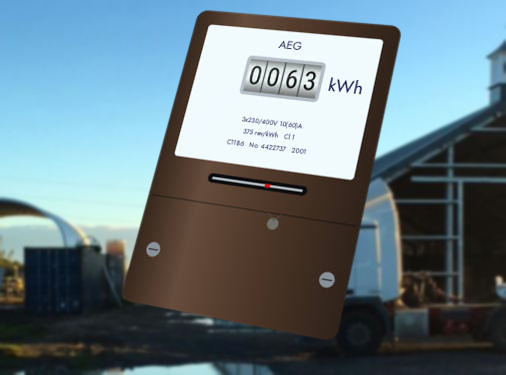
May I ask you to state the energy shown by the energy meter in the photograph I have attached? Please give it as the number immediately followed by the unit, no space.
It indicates 63kWh
